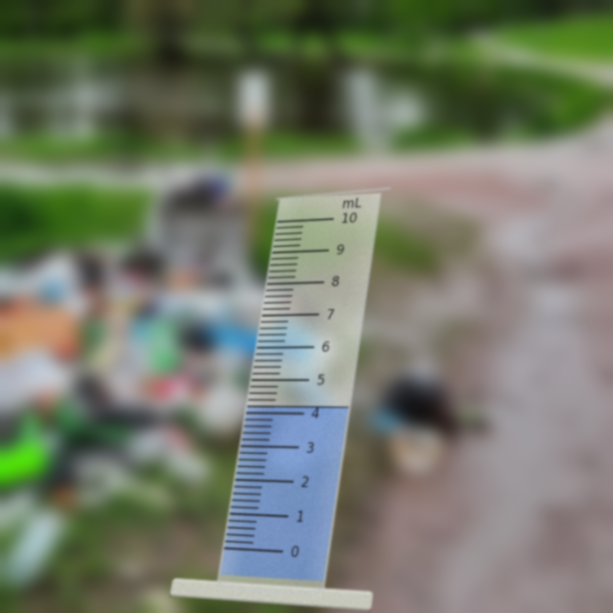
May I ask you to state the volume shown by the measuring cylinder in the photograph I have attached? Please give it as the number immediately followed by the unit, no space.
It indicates 4.2mL
